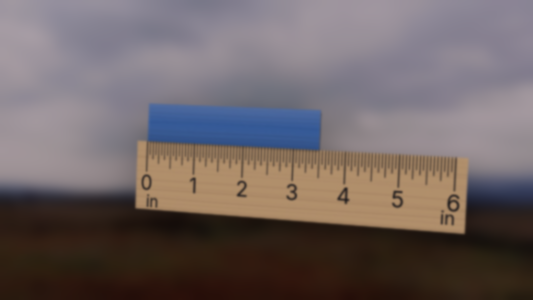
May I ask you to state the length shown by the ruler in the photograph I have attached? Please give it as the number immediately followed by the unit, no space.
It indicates 3.5in
